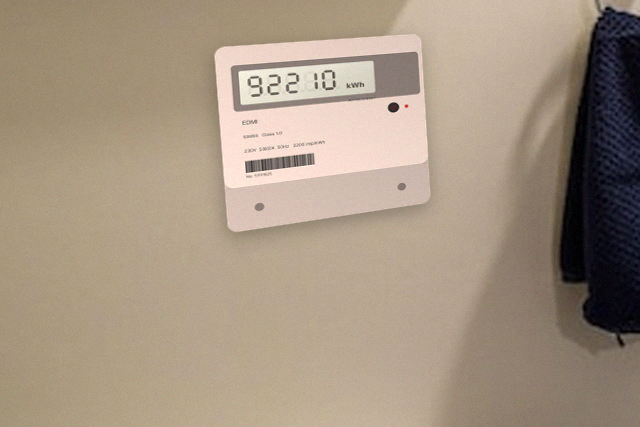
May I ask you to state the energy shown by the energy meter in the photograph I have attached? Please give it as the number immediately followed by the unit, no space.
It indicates 92210kWh
